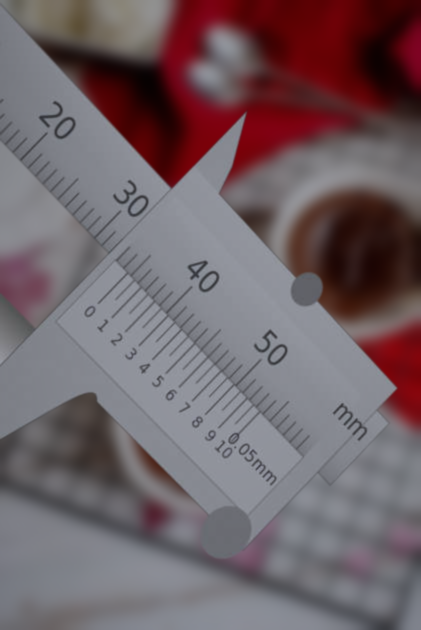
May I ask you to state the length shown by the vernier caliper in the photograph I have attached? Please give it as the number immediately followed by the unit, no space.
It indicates 34.6mm
